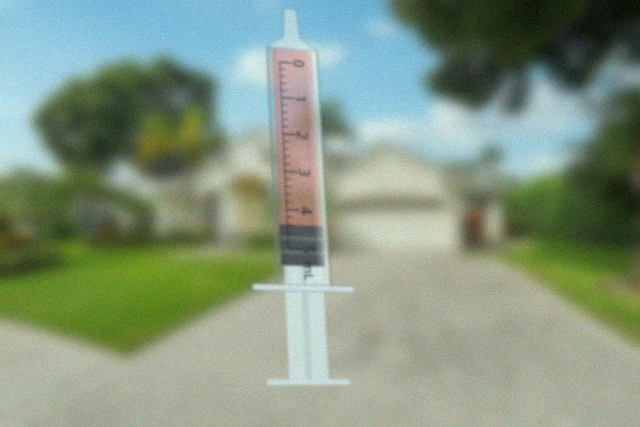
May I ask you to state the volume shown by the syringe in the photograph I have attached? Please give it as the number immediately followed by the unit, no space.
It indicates 4.4mL
